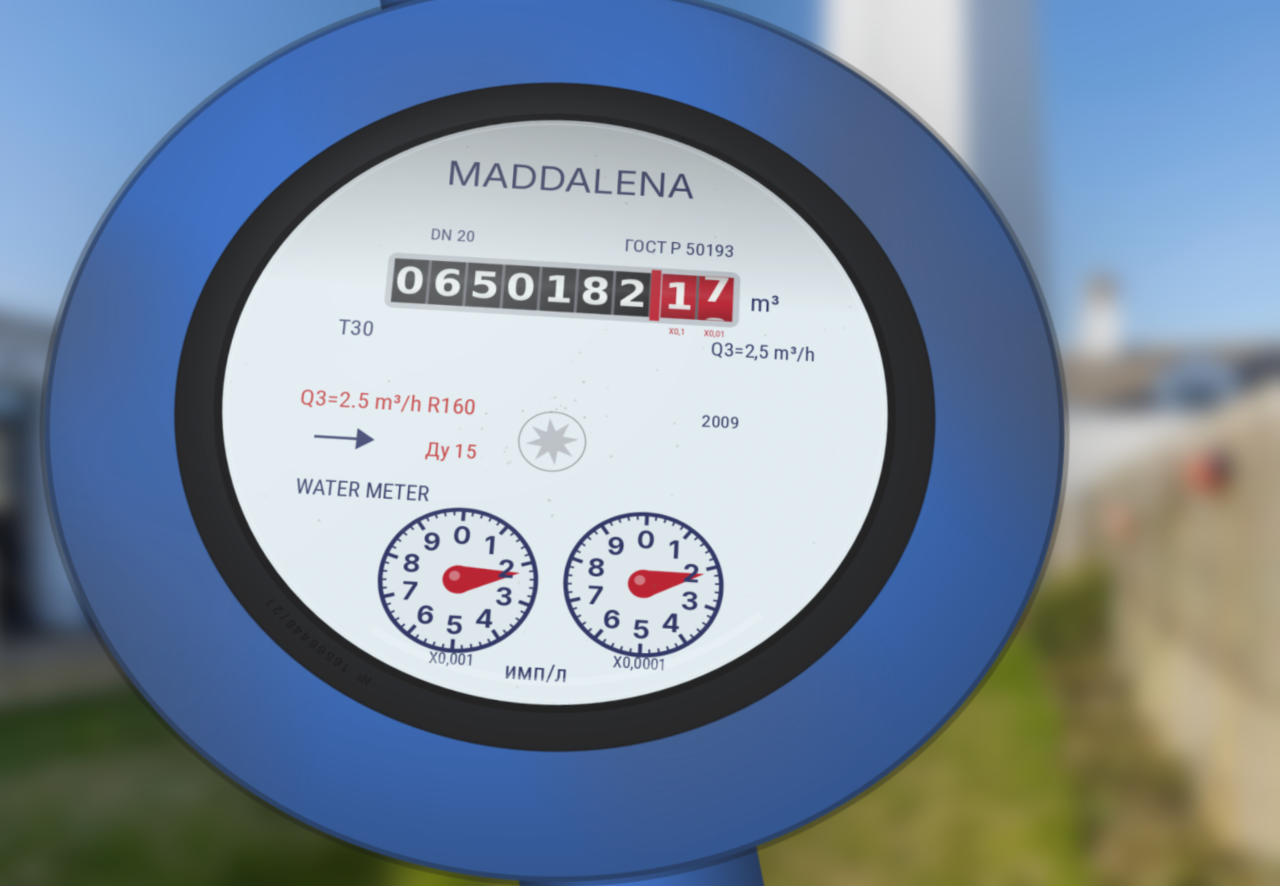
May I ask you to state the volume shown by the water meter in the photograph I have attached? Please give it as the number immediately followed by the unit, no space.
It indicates 650182.1722m³
